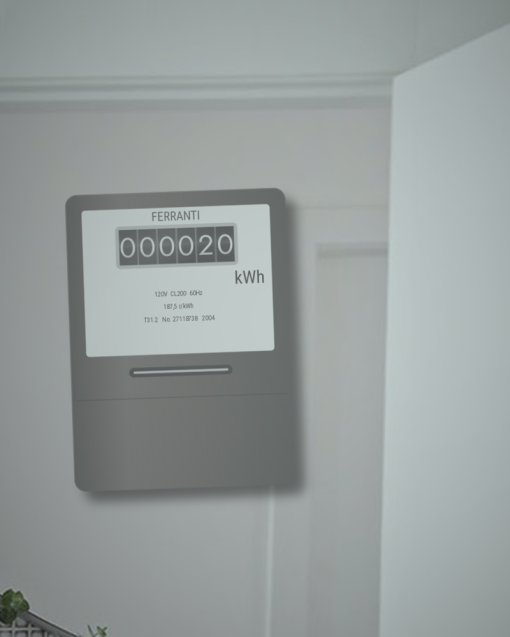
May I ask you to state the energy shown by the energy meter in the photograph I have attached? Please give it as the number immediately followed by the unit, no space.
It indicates 20kWh
